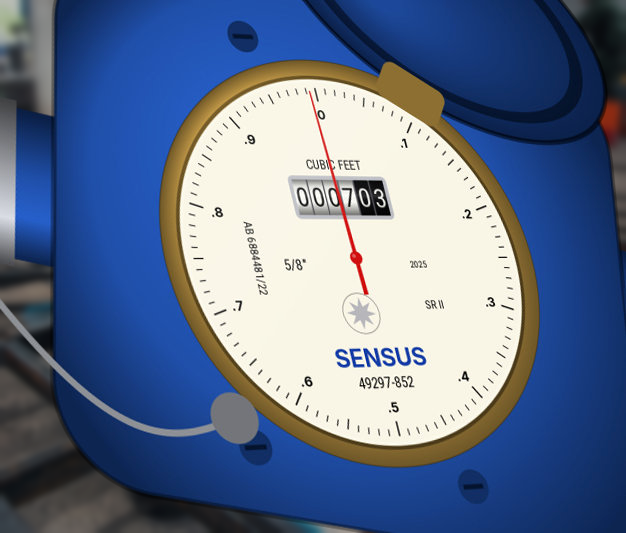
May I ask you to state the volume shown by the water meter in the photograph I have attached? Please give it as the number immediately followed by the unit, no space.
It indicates 702.99ft³
